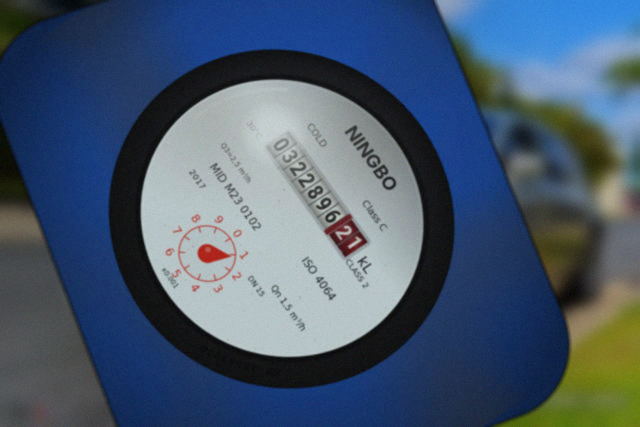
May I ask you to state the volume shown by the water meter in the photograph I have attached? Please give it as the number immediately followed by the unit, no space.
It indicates 322896.211kL
